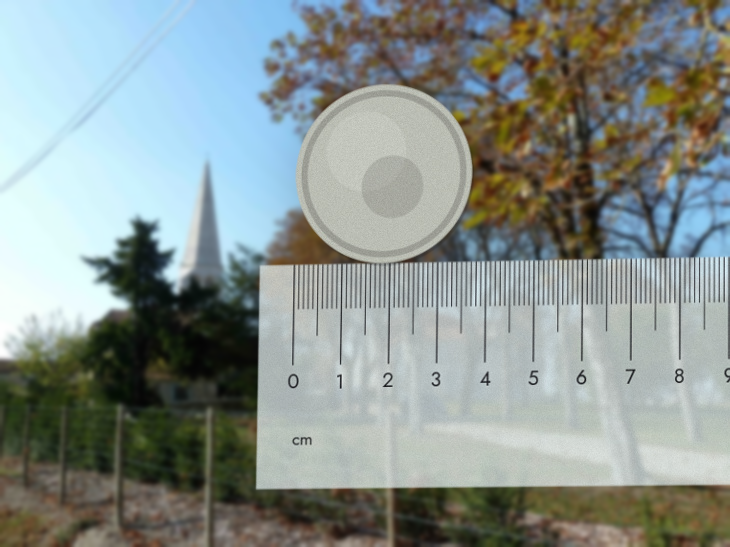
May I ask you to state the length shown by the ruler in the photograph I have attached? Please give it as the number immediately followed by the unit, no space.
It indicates 3.7cm
